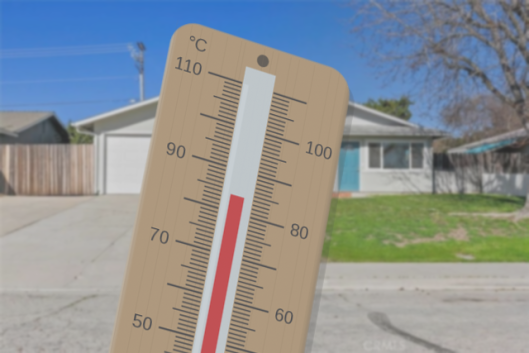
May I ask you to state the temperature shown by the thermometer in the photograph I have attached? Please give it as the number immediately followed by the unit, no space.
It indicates 84°C
